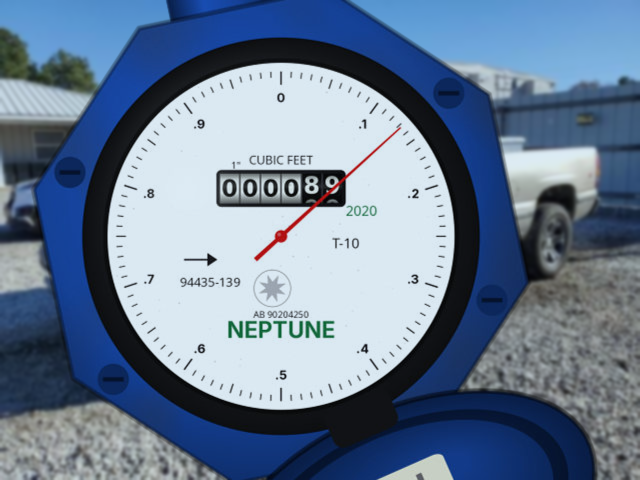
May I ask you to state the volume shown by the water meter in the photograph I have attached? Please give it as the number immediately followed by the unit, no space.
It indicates 89.13ft³
